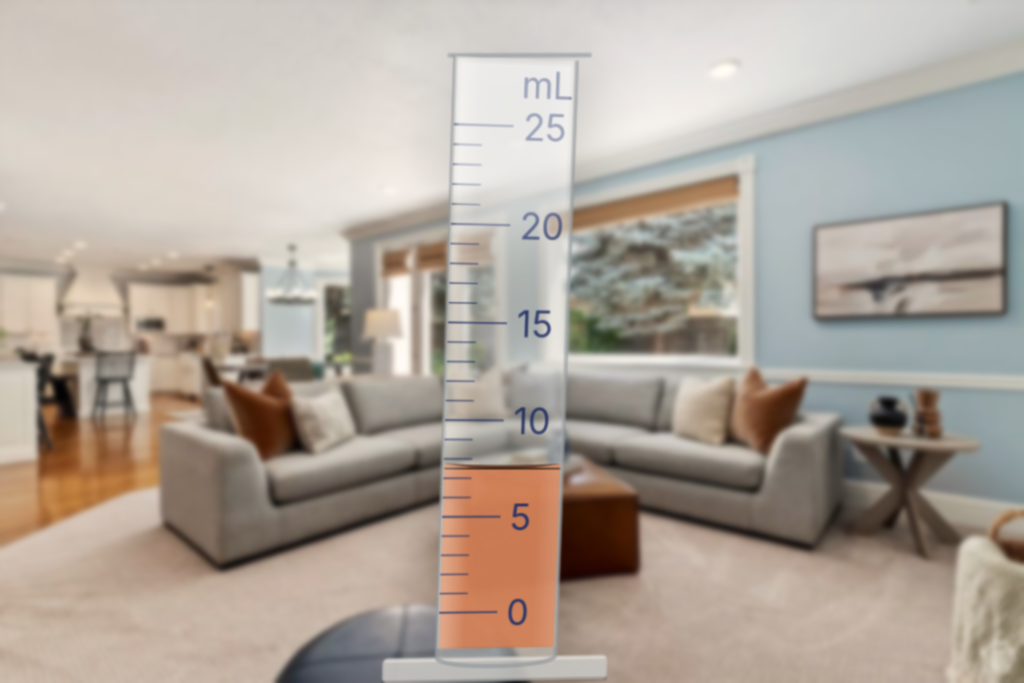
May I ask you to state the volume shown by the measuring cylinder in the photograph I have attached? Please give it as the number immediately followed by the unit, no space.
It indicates 7.5mL
